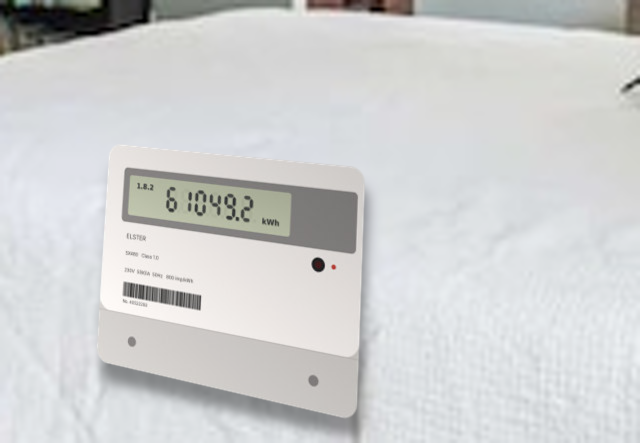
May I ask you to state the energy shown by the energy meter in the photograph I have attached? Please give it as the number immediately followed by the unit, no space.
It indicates 61049.2kWh
